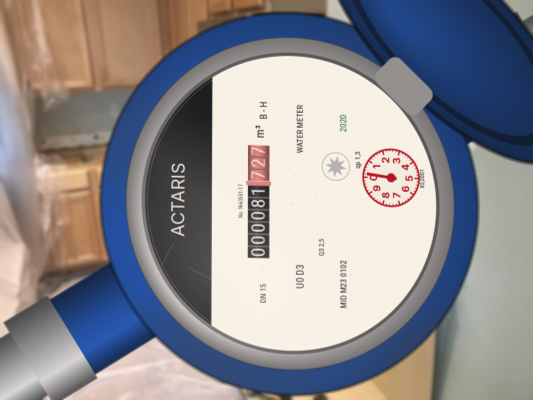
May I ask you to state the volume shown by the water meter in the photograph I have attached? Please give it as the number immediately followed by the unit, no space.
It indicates 81.7270m³
